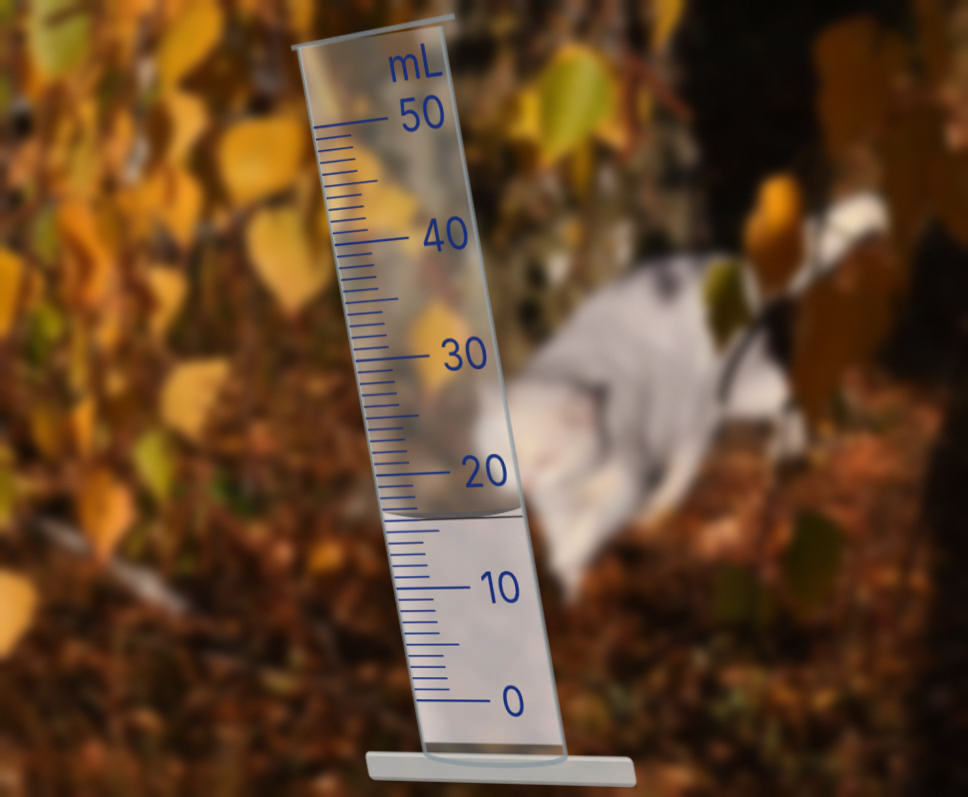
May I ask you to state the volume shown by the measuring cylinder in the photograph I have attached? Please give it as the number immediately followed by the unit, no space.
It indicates 16mL
